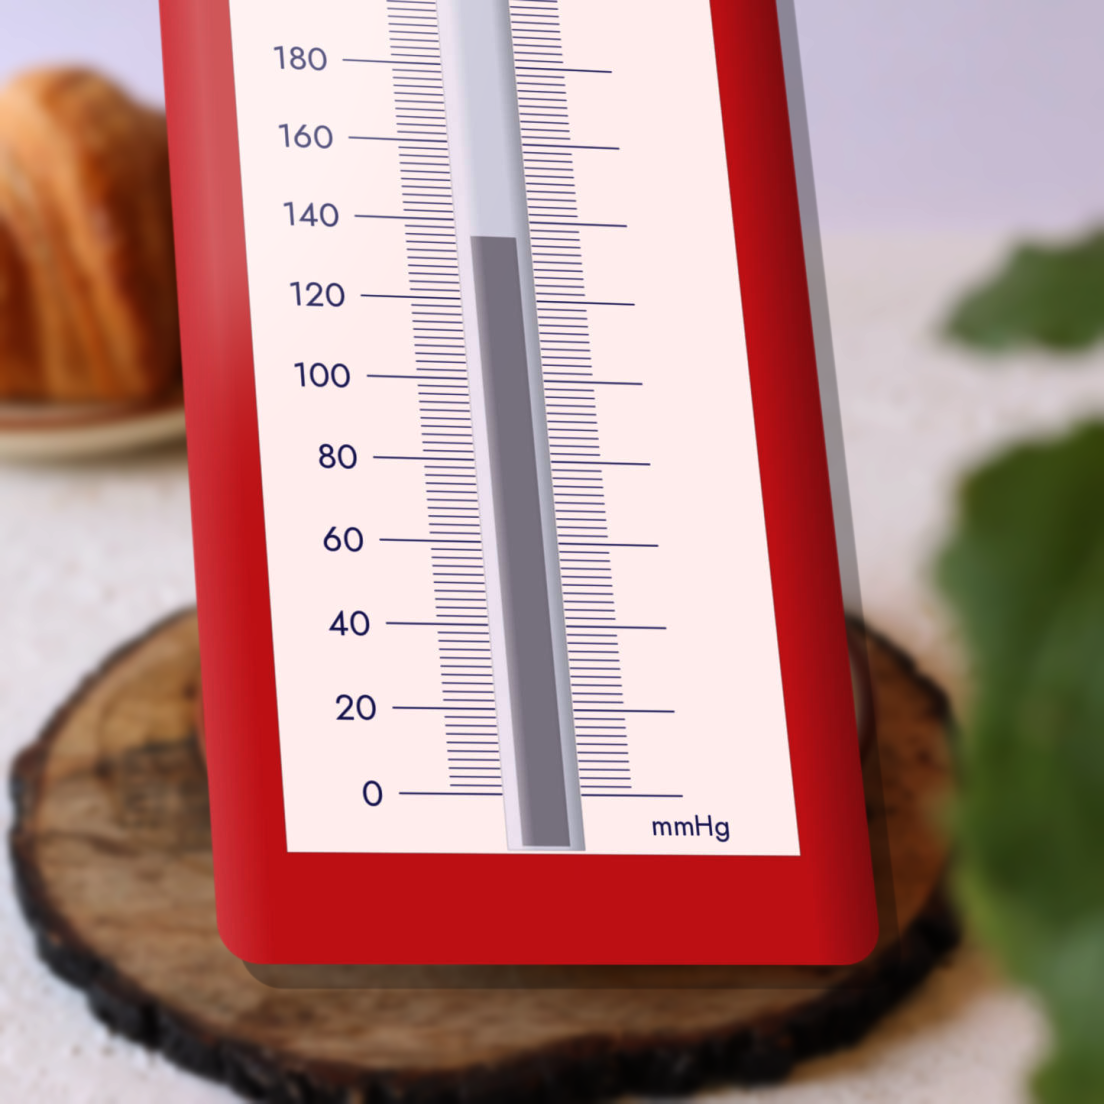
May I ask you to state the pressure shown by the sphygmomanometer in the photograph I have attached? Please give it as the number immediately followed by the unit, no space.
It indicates 136mmHg
